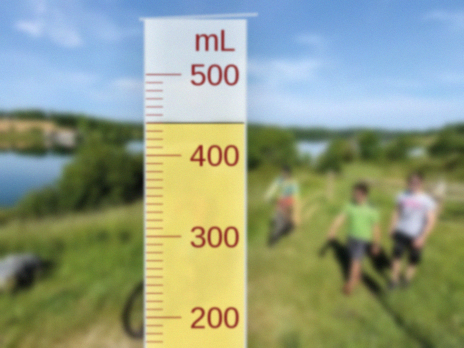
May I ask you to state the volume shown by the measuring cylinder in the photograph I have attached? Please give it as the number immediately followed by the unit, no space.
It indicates 440mL
